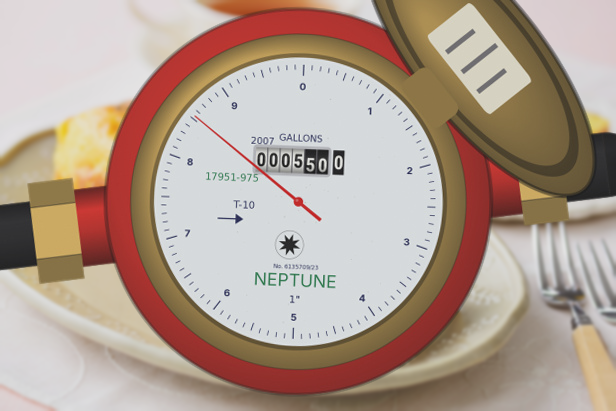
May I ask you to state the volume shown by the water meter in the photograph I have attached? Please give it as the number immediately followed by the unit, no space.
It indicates 5498.5gal
